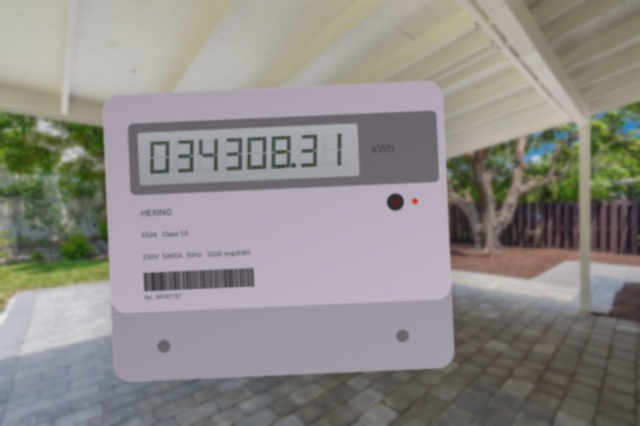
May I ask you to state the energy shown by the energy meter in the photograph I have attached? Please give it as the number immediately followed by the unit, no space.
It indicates 34308.31kWh
